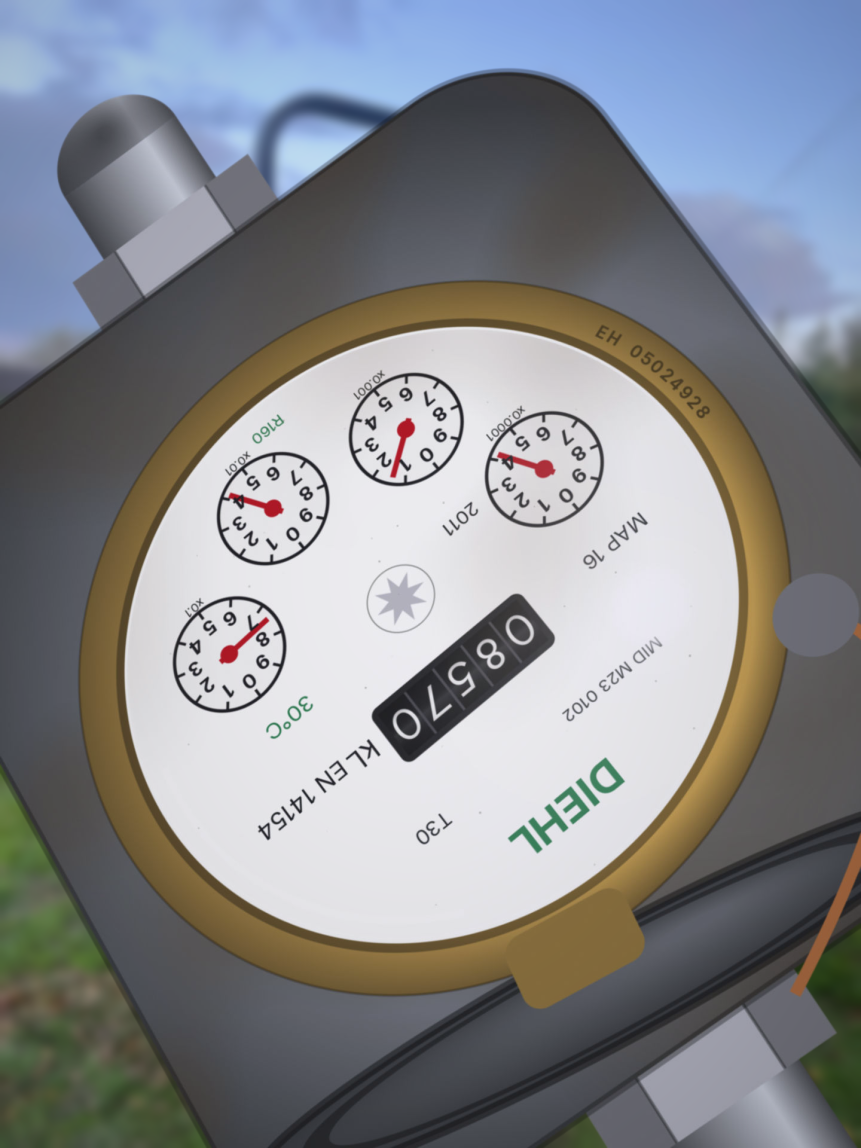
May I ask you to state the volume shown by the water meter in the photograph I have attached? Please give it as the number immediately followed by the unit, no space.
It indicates 8570.7414kL
